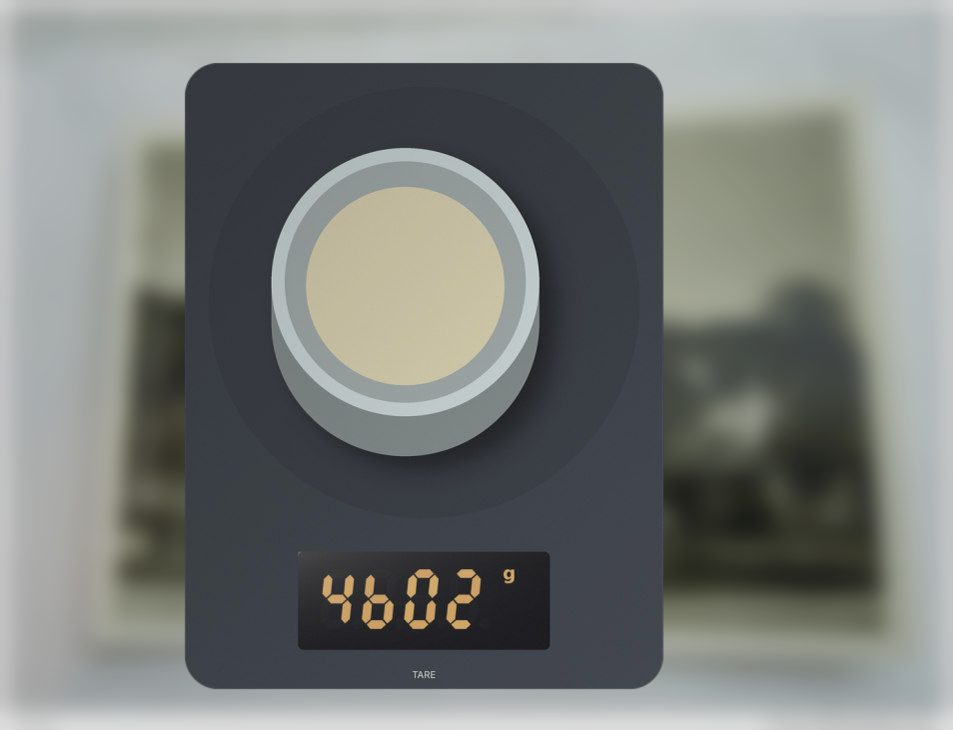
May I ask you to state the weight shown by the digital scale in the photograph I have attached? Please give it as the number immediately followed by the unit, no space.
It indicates 4602g
